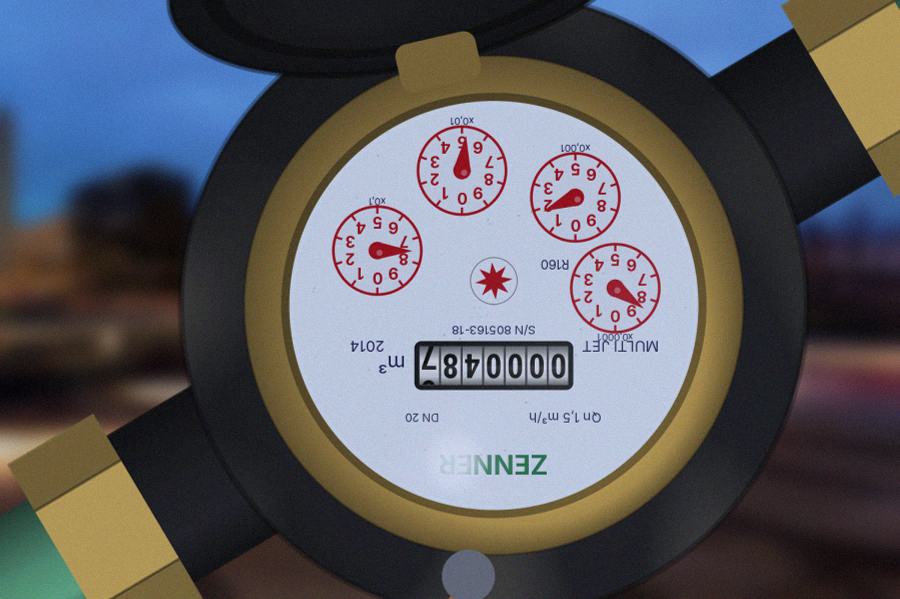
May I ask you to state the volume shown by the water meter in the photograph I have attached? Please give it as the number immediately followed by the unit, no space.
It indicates 486.7518m³
